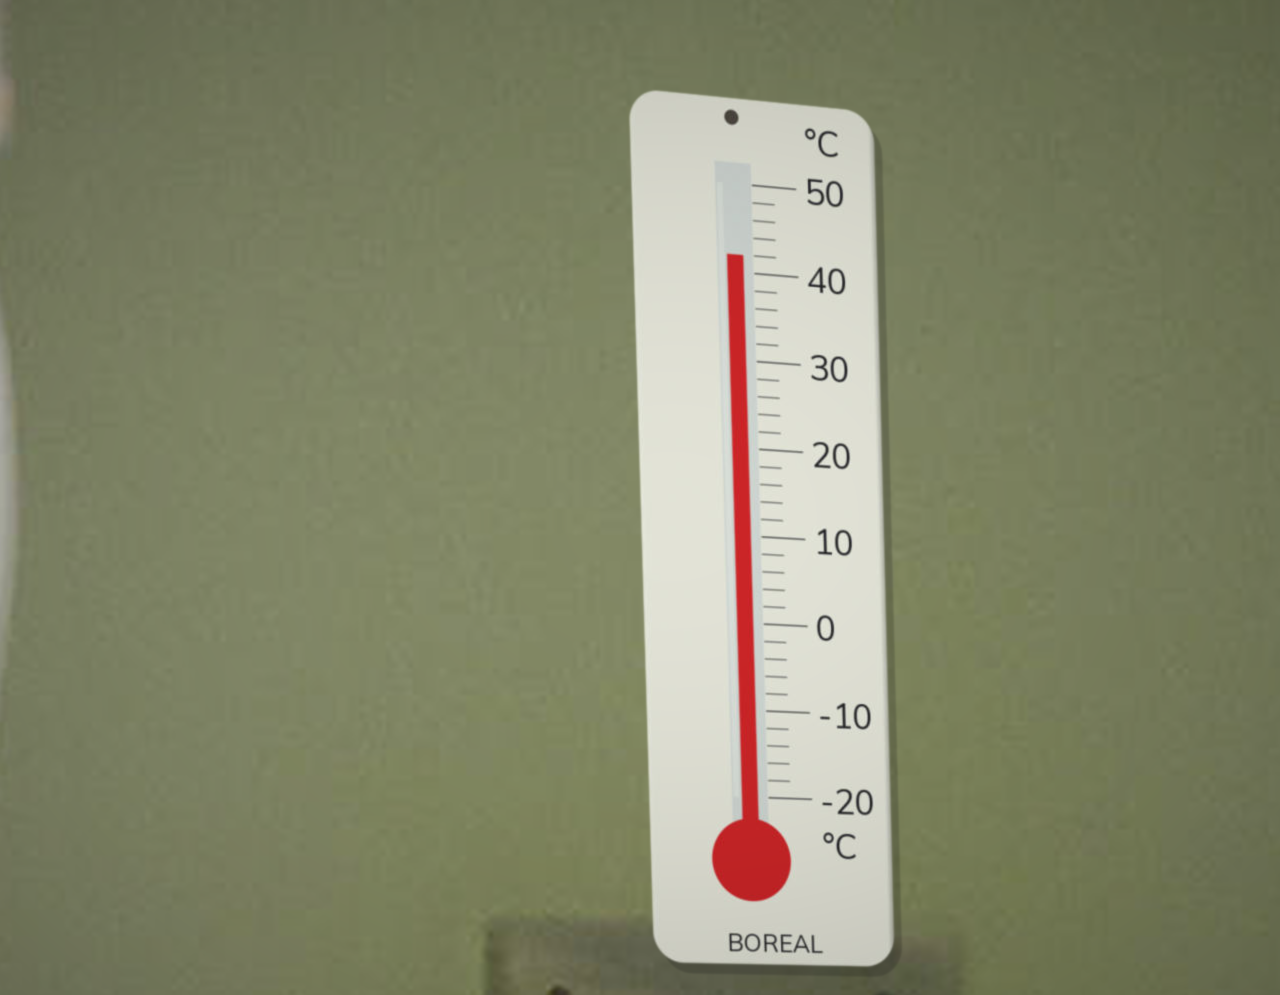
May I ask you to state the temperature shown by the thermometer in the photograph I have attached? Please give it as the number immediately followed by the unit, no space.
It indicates 42°C
